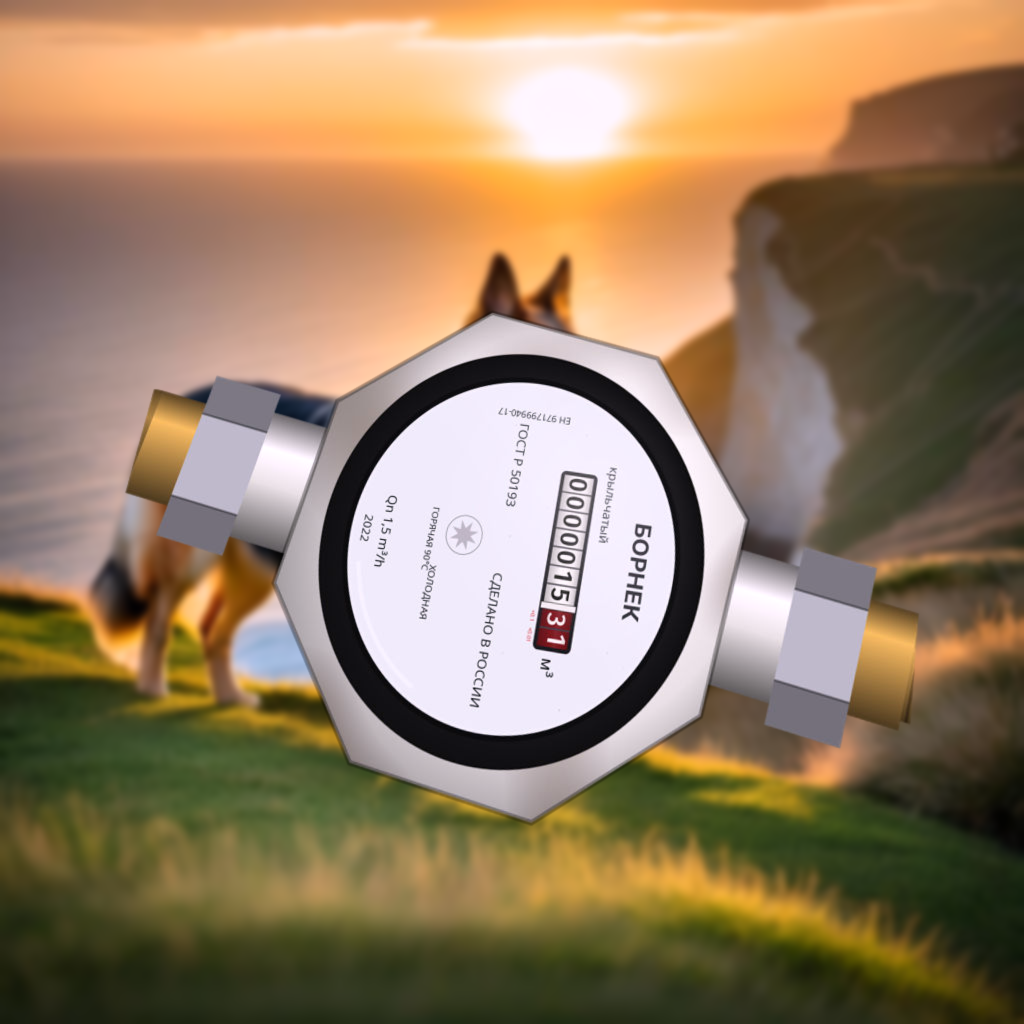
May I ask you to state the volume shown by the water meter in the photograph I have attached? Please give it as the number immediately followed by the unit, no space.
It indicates 15.31m³
